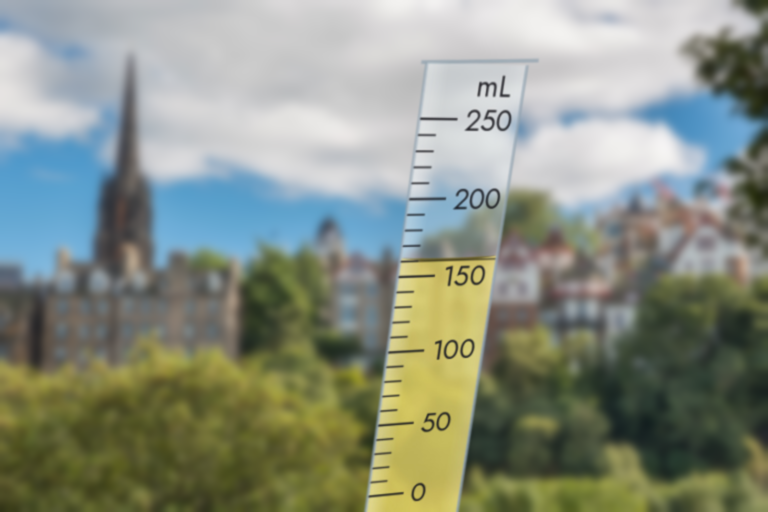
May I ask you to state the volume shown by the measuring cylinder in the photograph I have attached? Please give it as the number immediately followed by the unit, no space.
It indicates 160mL
